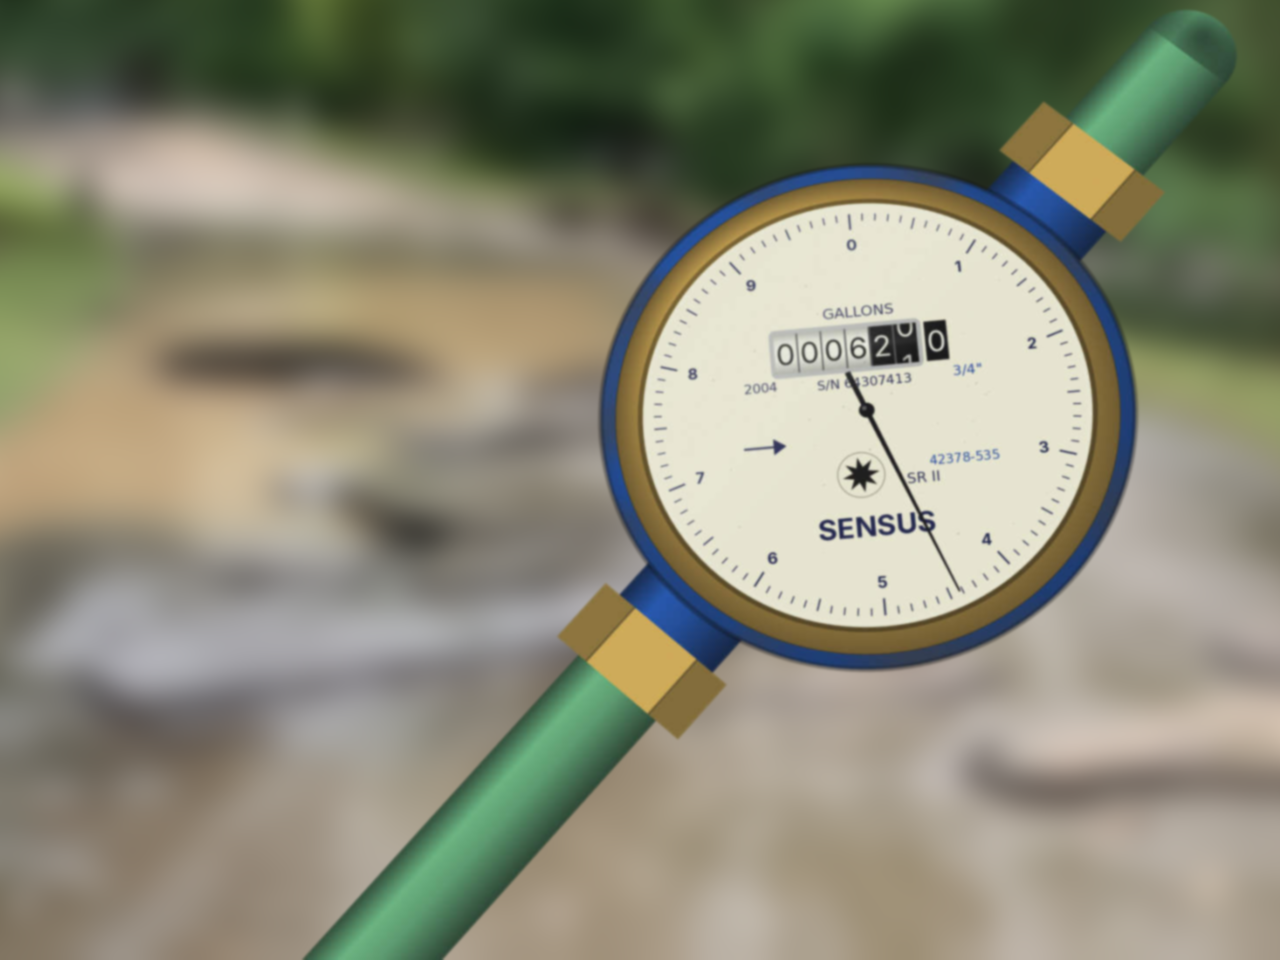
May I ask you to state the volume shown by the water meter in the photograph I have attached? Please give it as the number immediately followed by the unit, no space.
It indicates 6204.4gal
